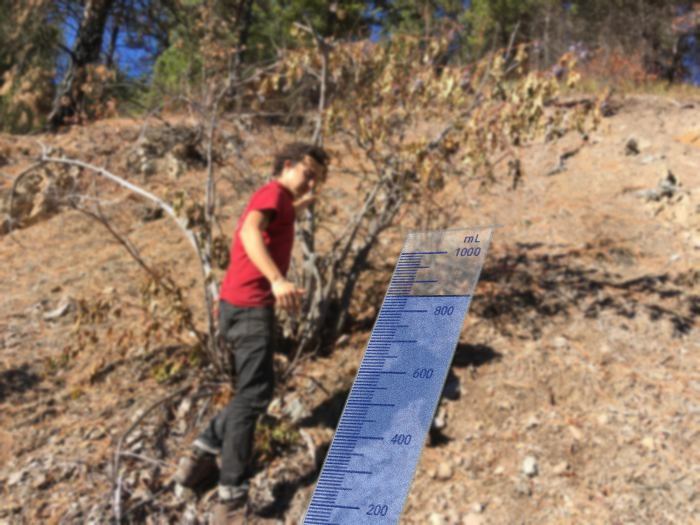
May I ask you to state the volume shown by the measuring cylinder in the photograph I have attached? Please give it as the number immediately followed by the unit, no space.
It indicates 850mL
